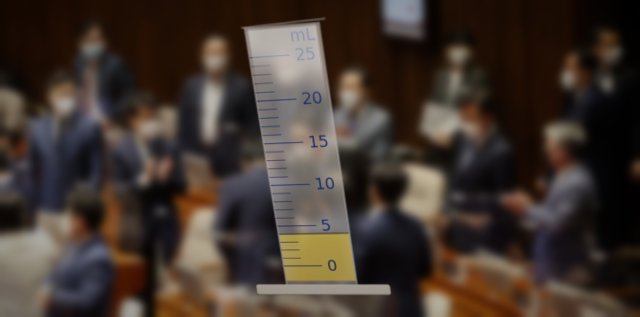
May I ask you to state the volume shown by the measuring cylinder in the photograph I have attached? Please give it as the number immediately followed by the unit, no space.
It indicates 4mL
